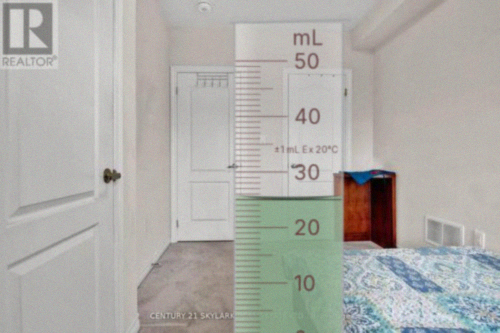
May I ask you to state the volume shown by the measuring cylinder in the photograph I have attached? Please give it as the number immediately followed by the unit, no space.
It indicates 25mL
